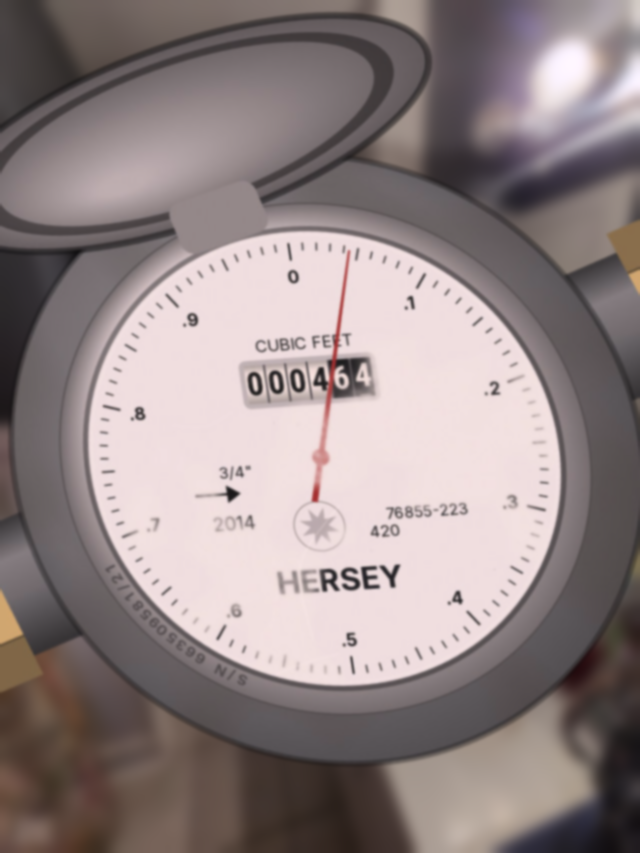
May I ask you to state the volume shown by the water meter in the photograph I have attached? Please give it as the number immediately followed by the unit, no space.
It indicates 464.04ft³
